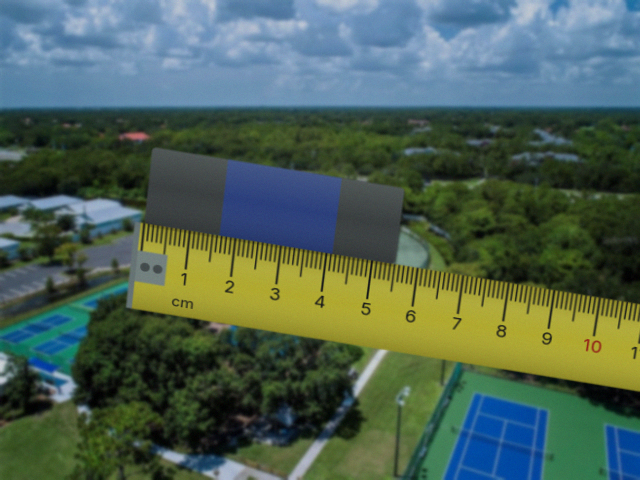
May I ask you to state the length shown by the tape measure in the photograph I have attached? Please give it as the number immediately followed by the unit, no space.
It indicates 5.5cm
